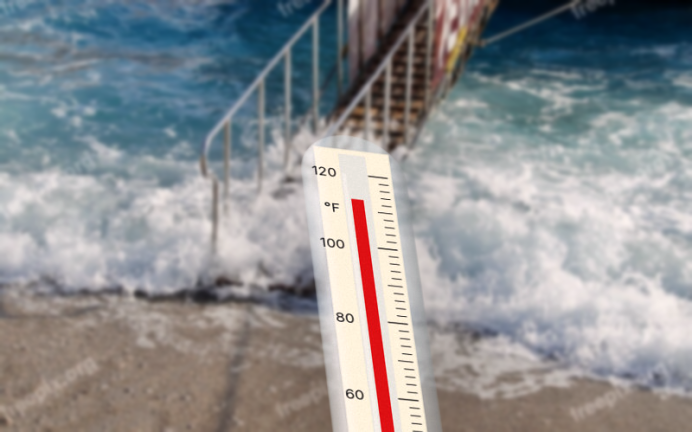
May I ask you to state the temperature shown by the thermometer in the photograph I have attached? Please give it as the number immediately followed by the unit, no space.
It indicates 113°F
